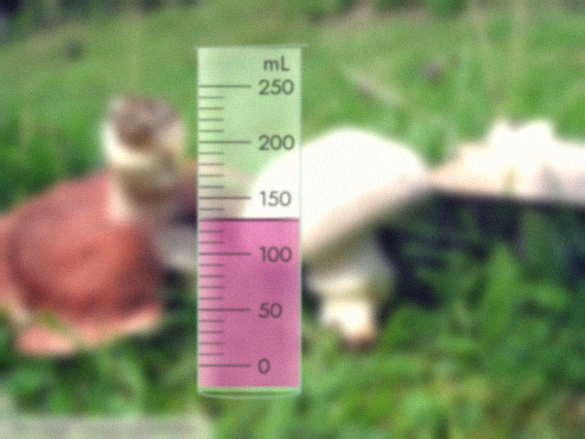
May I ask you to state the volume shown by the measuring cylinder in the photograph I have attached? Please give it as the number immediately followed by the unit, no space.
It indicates 130mL
